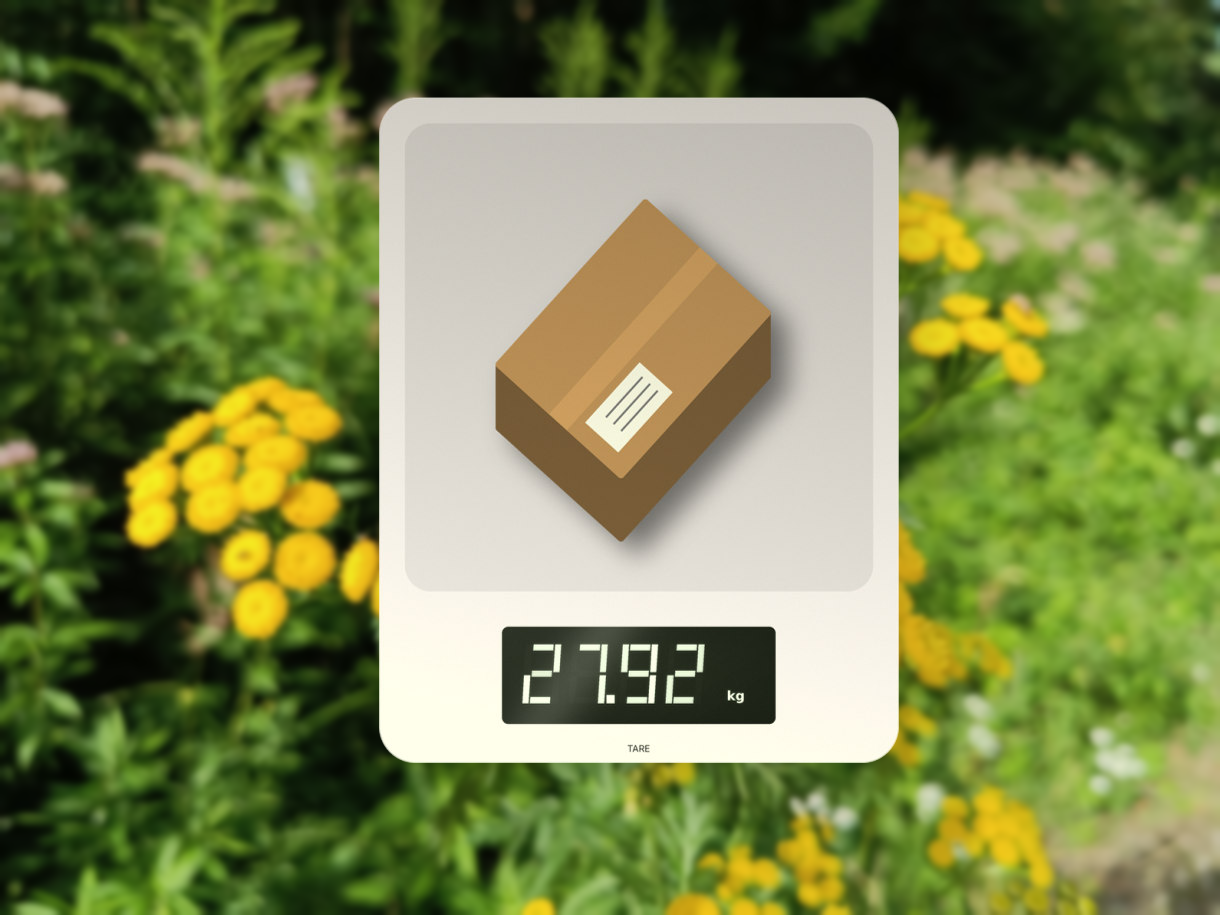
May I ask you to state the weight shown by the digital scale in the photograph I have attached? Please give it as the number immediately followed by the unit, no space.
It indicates 27.92kg
